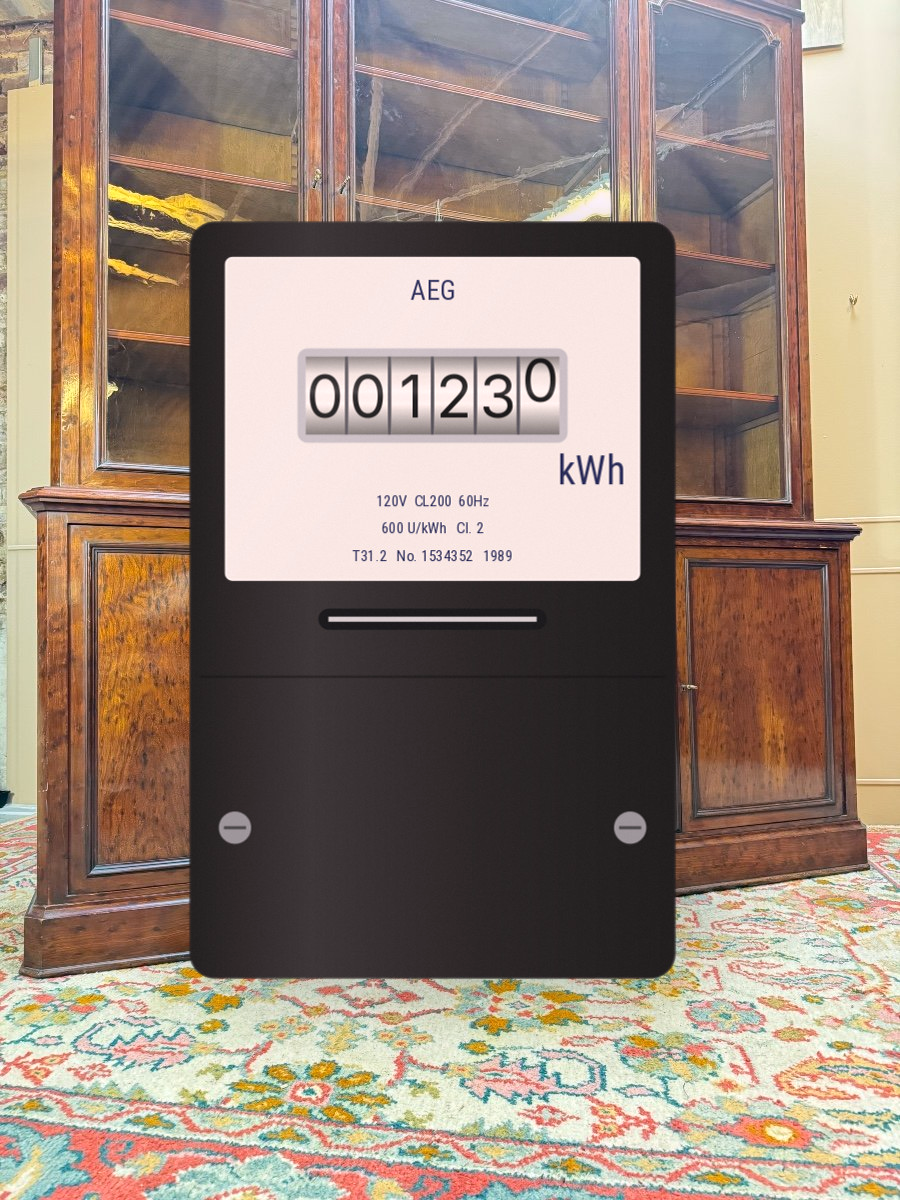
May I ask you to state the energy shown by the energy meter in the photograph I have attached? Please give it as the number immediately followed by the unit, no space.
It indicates 1230kWh
